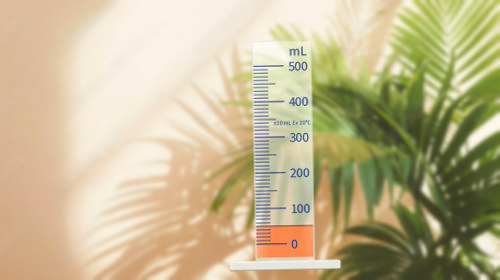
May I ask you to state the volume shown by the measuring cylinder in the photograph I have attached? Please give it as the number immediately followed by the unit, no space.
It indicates 50mL
